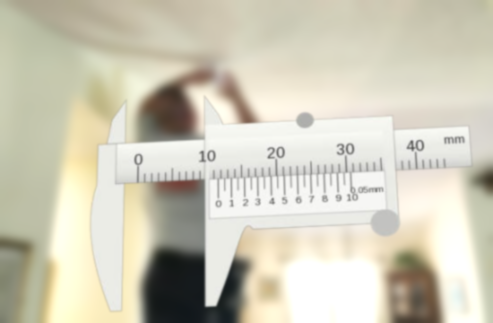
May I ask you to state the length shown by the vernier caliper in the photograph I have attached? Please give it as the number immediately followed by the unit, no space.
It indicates 11.6mm
